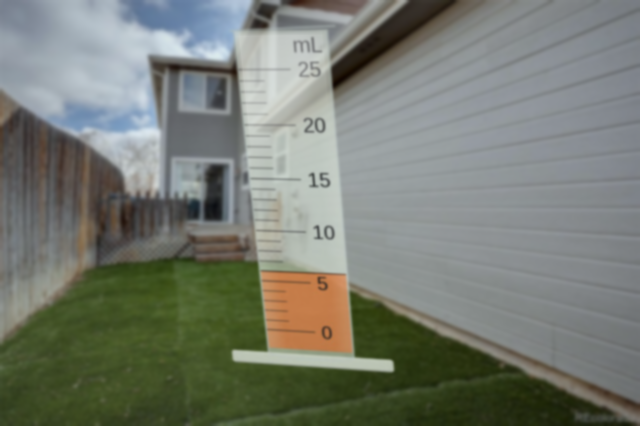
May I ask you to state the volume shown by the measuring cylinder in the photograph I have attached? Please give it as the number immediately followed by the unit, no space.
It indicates 6mL
